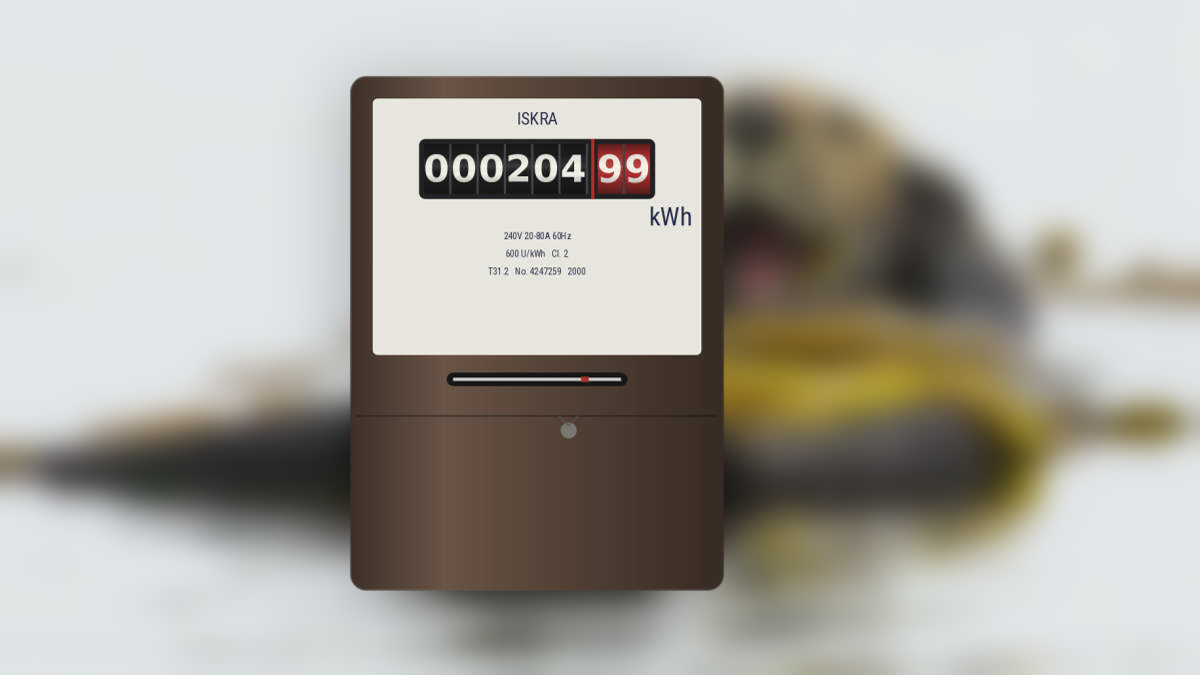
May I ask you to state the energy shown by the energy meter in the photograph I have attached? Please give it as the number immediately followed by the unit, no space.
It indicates 204.99kWh
